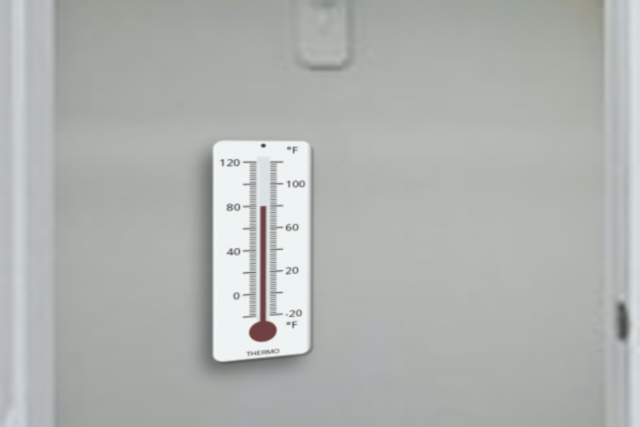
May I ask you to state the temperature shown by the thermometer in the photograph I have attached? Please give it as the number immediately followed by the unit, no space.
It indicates 80°F
